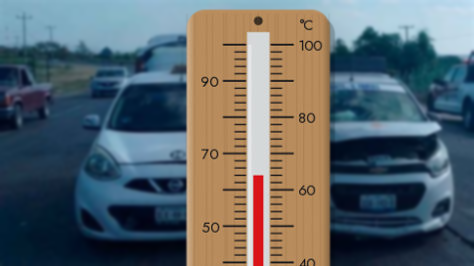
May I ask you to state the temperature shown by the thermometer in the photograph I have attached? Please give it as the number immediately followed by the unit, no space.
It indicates 64°C
